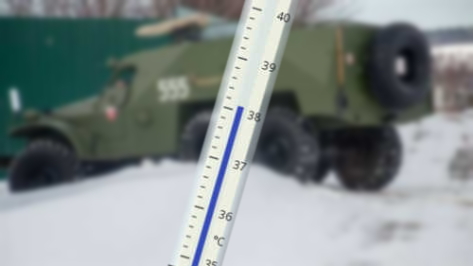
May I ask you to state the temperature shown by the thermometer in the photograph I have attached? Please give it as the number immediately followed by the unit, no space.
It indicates 38.1°C
